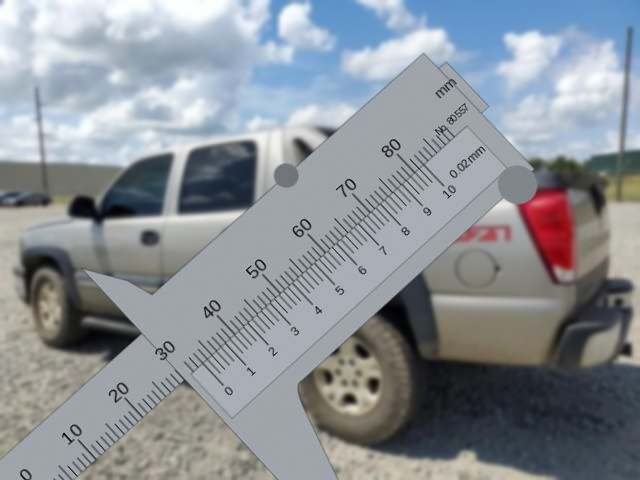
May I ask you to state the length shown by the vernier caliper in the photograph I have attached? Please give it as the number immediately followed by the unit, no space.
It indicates 33.0mm
